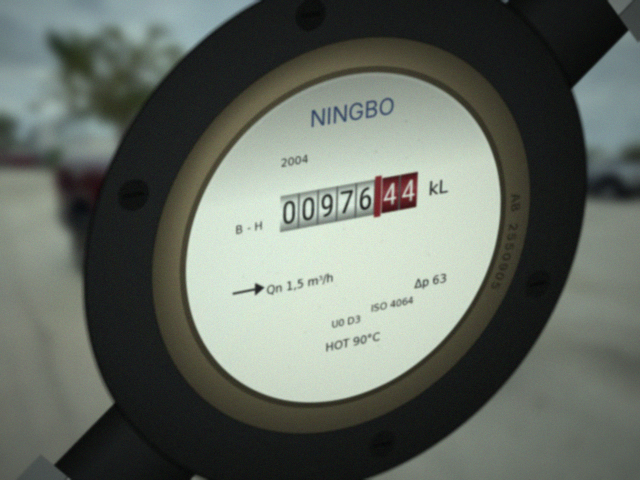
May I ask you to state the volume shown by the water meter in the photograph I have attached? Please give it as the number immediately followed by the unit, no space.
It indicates 976.44kL
